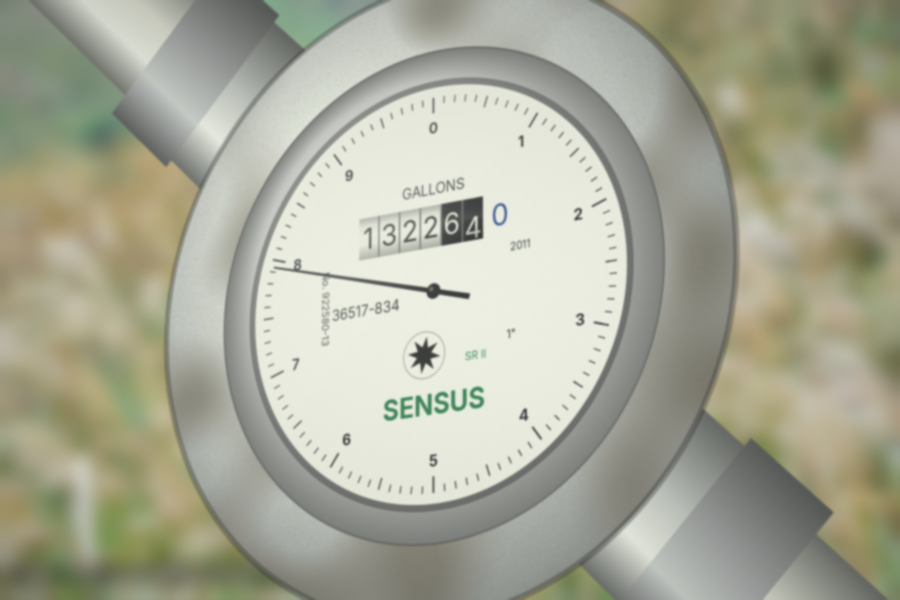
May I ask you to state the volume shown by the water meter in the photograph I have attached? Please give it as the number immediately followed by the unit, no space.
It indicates 1322637.9gal
